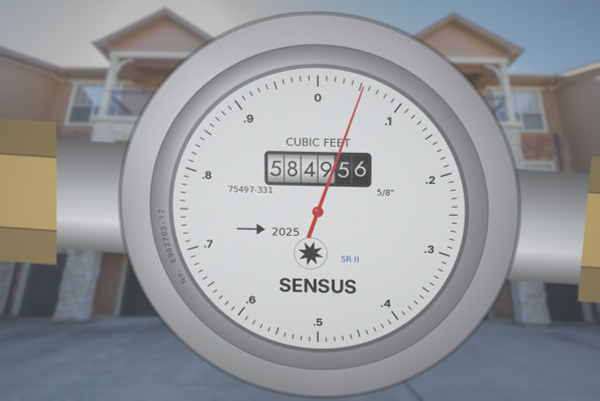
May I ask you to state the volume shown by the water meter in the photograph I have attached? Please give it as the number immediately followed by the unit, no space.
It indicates 584956.05ft³
